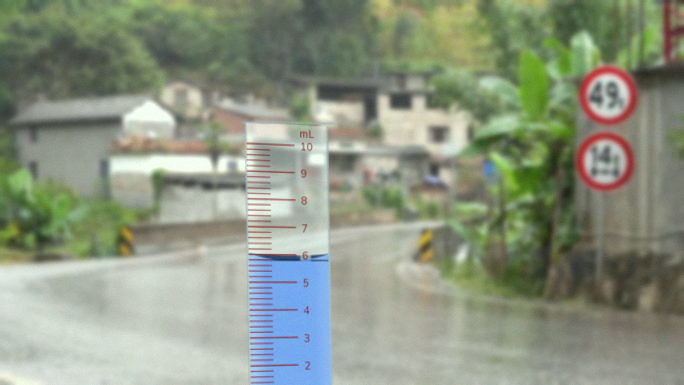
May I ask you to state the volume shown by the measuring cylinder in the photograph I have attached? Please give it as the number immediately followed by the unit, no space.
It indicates 5.8mL
